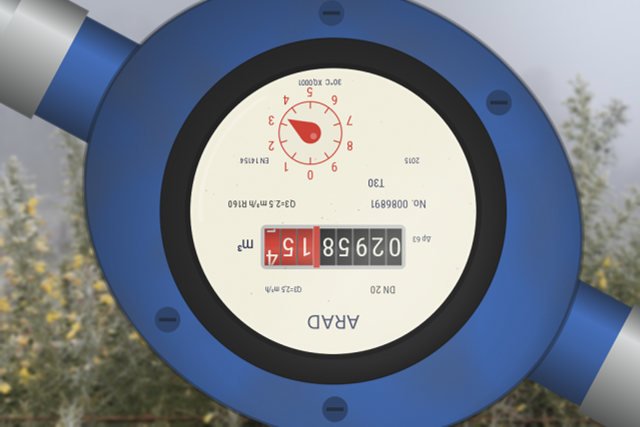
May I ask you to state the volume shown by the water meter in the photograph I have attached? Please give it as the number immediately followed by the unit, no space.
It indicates 2958.1543m³
